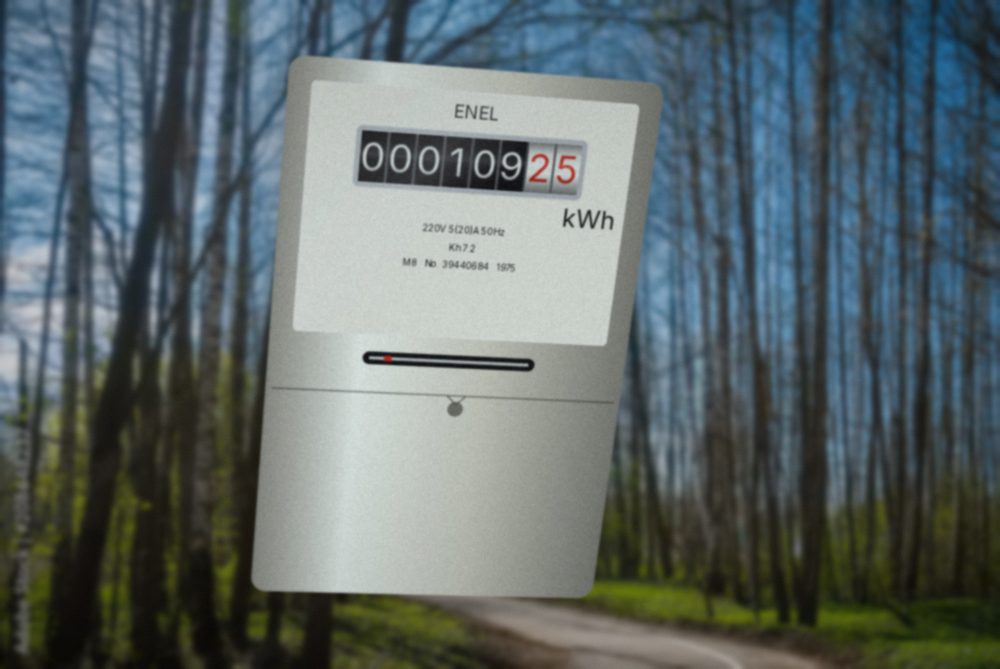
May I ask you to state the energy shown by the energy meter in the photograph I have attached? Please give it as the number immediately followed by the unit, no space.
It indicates 109.25kWh
